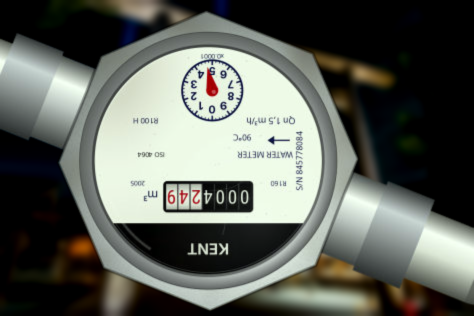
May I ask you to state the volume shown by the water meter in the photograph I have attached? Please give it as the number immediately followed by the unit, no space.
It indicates 4.2494m³
